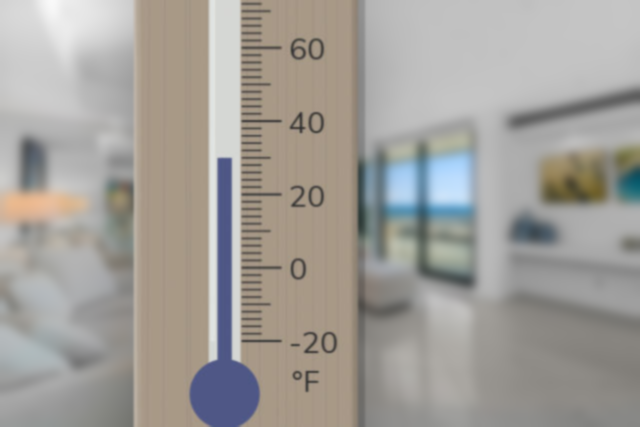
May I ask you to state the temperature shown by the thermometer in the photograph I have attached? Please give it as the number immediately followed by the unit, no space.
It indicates 30°F
